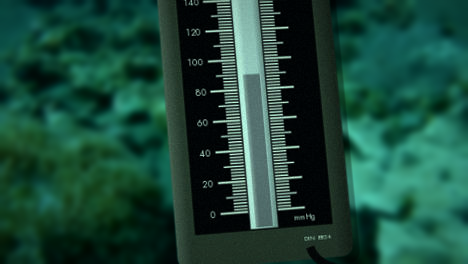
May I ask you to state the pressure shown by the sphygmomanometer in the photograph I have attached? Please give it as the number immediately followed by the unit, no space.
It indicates 90mmHg
